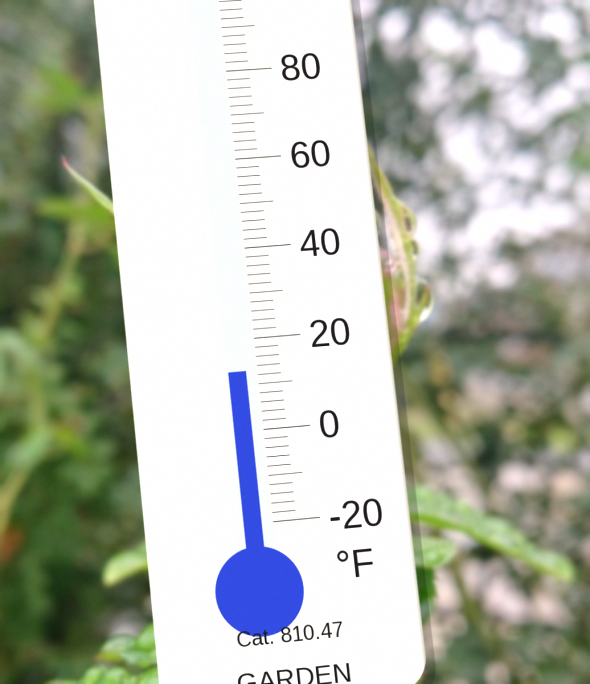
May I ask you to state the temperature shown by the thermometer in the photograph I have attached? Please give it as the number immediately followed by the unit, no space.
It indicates 13°F
